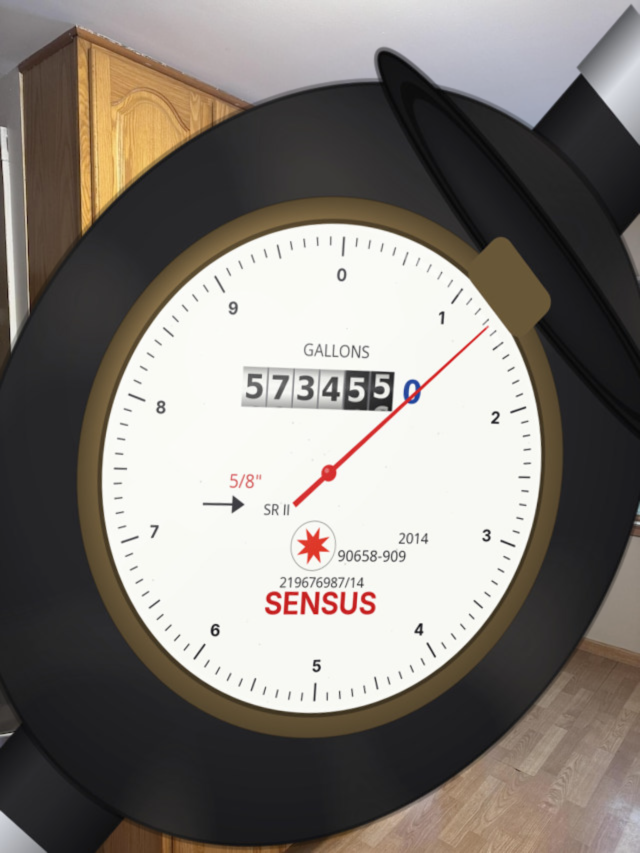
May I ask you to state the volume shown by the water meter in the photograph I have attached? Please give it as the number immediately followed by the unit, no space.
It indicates 5734551.3gal
